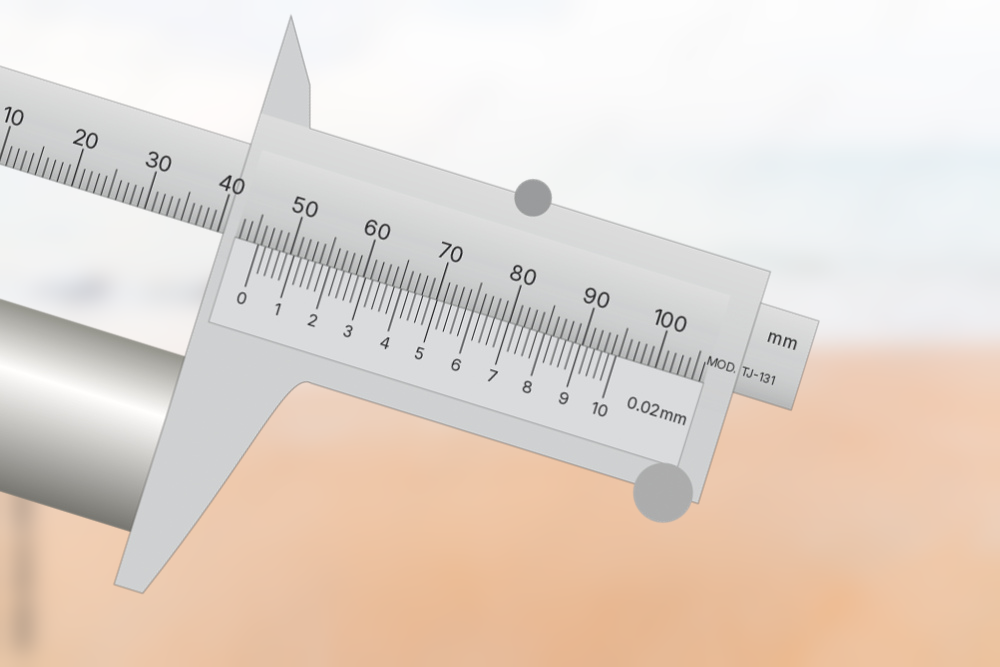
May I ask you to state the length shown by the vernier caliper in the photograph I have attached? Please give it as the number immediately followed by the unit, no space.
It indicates 45.6mm
